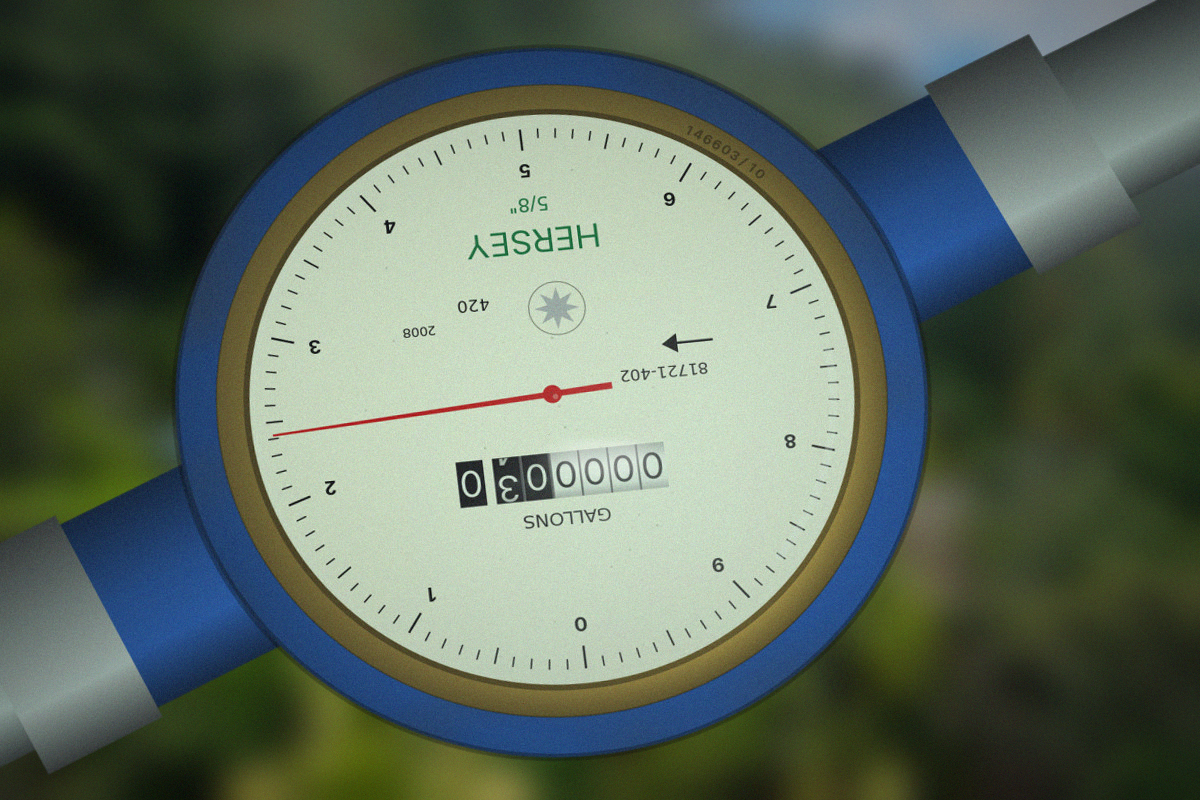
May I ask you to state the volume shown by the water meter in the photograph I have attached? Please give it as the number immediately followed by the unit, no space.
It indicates 32.4gal
